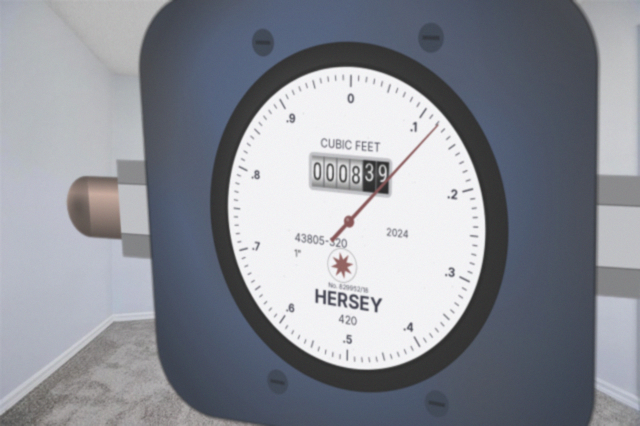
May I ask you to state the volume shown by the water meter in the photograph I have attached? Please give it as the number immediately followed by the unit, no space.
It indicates 839.12ft³
